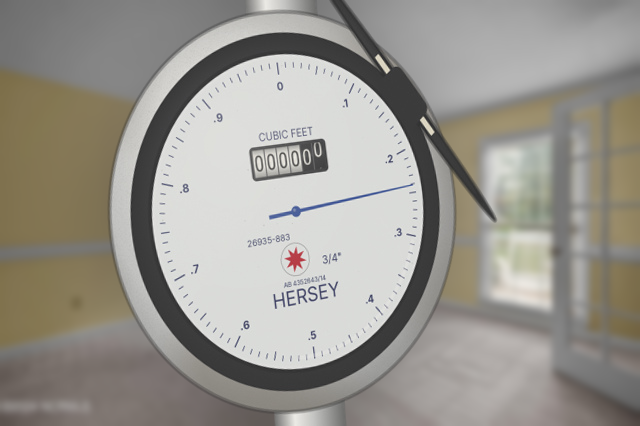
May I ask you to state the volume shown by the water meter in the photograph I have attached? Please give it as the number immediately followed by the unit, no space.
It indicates 0.24ft³
